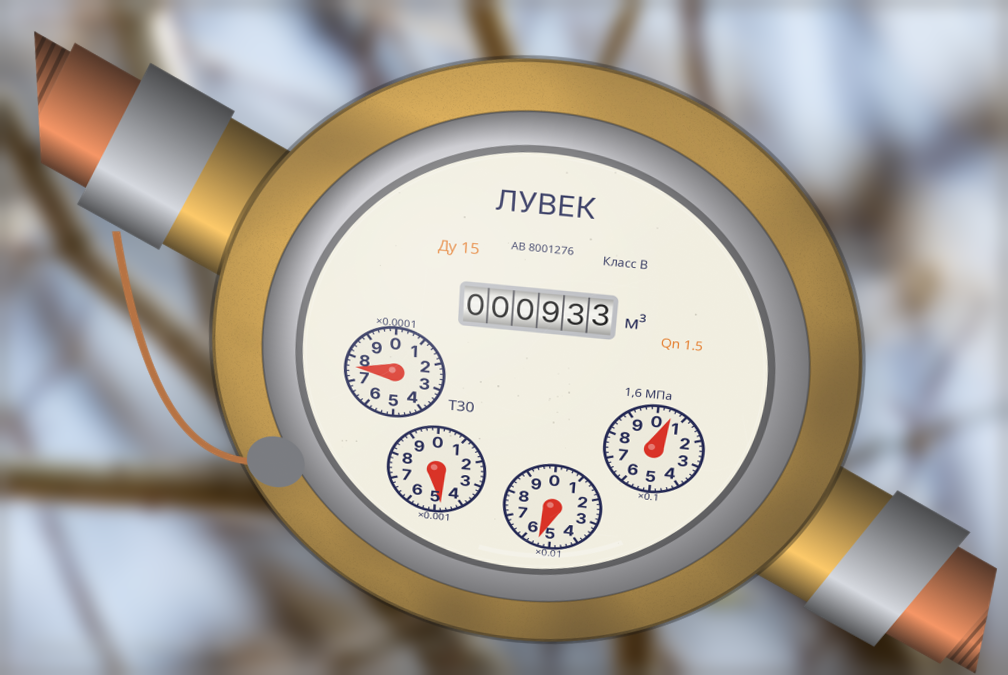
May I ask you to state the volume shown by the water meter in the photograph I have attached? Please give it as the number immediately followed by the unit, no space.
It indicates 933.0547m³
